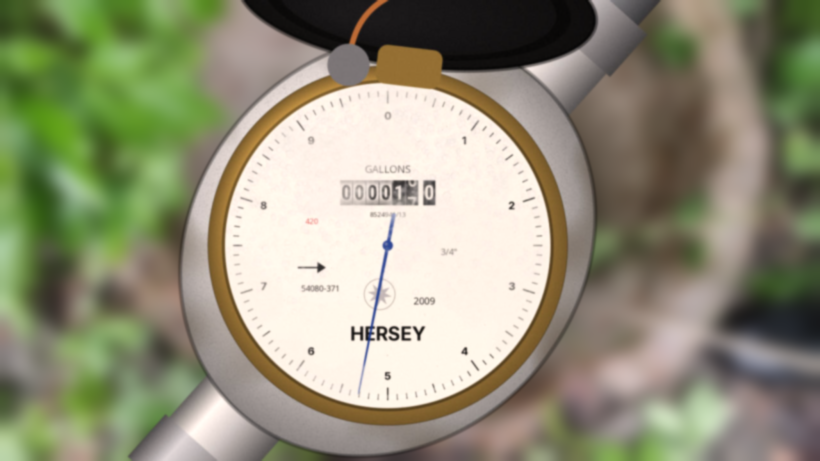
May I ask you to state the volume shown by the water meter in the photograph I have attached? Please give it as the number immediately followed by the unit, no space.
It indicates 165.3gal
